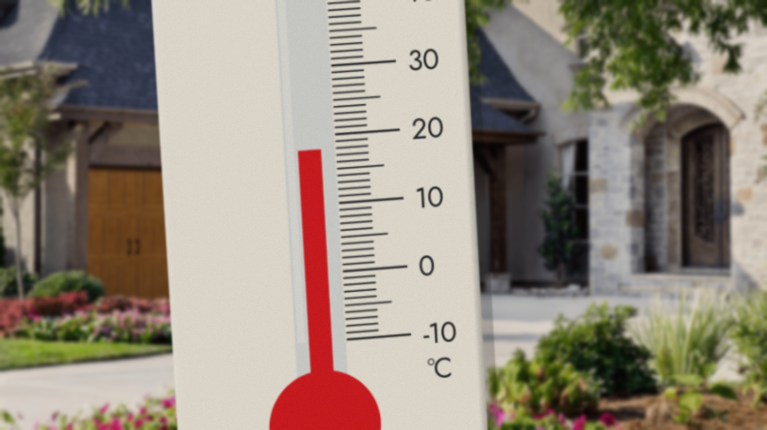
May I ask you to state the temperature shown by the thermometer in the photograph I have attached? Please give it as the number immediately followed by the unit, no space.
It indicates 18°C
